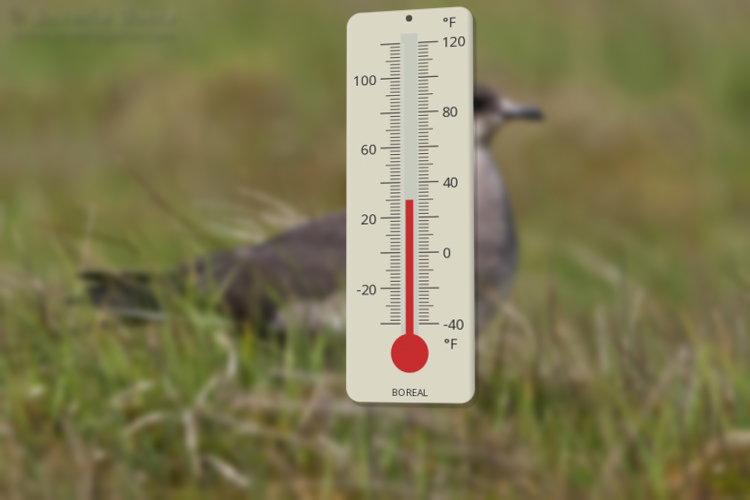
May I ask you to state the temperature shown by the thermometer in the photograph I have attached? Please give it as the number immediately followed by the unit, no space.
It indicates 30°F
